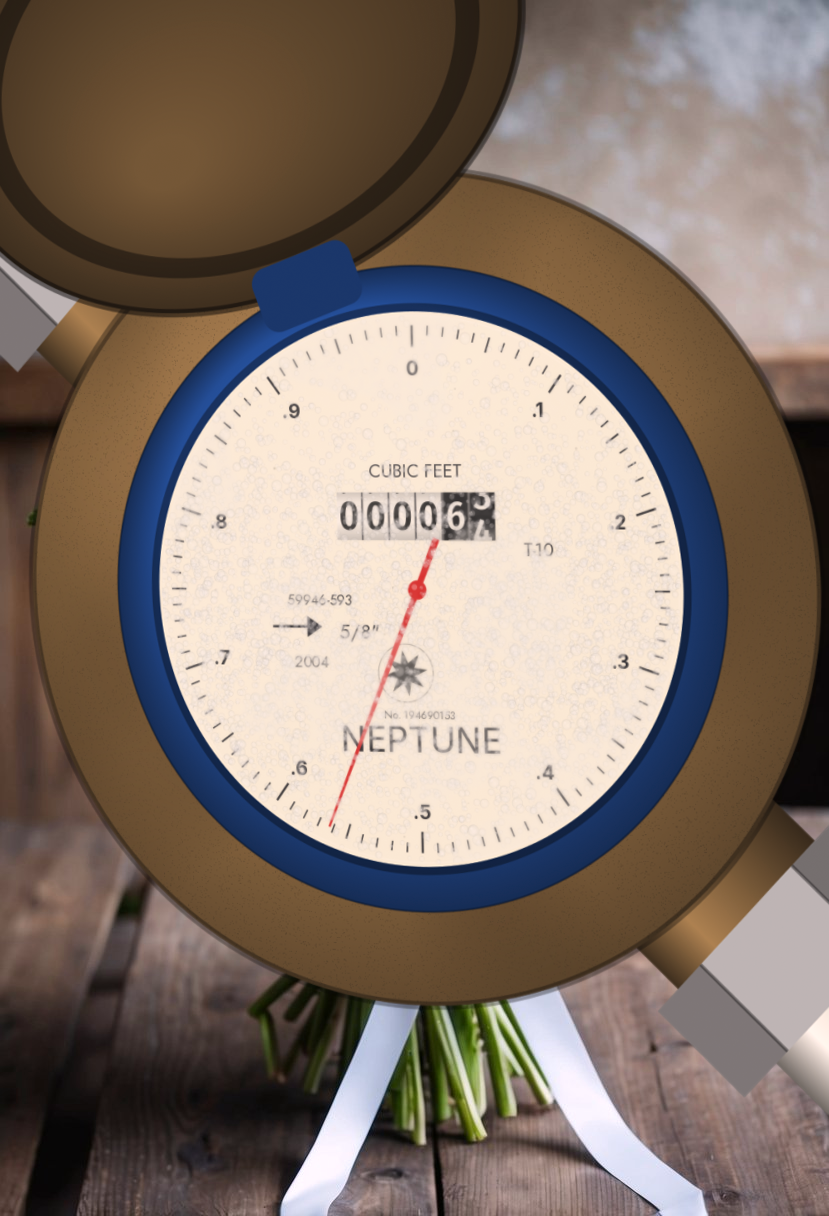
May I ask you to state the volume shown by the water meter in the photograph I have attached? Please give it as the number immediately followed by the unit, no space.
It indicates 63.56ft³
